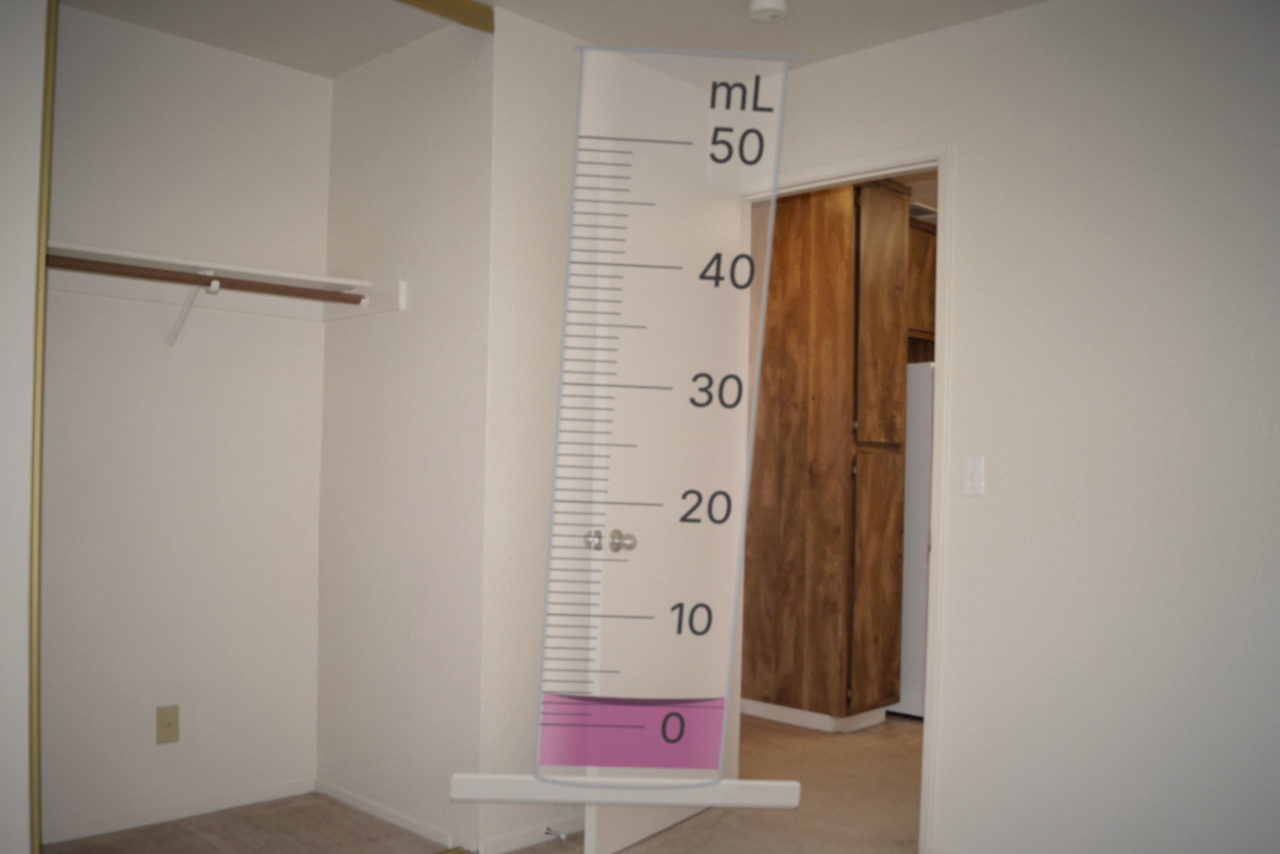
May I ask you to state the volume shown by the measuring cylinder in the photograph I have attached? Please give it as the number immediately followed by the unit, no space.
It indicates 2mL
